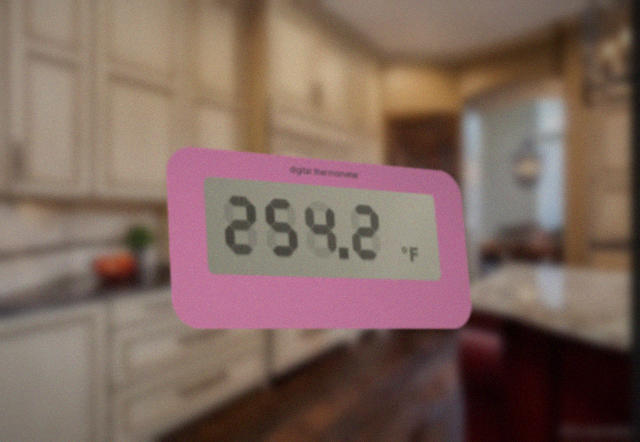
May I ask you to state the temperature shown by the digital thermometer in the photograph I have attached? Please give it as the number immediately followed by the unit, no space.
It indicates 254.2°F
